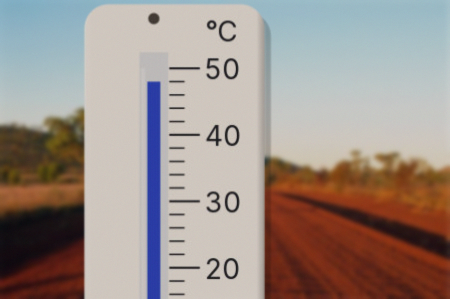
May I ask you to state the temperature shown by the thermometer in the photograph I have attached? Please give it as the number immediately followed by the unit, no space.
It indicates 48°C
